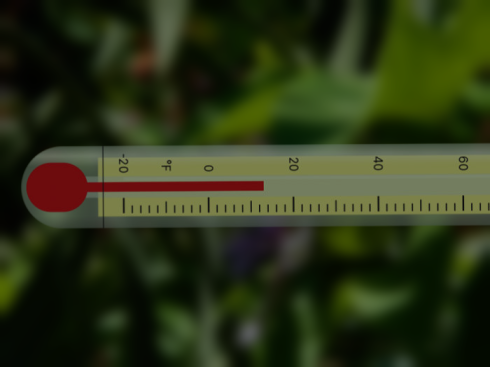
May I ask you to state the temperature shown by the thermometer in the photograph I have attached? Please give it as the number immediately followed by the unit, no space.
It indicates 13°F
